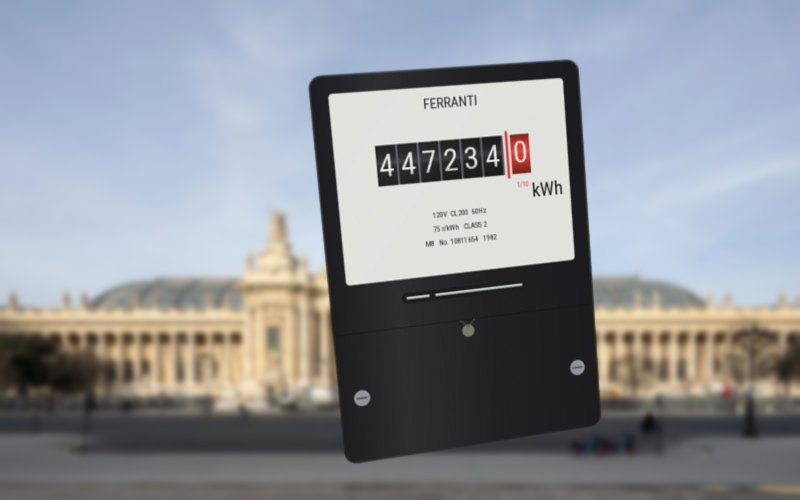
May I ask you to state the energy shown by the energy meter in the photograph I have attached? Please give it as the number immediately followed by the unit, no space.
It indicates 447234.0kWh
